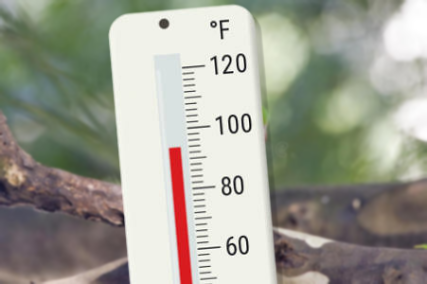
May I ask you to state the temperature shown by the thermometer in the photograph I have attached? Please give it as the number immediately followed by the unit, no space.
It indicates 94°F
